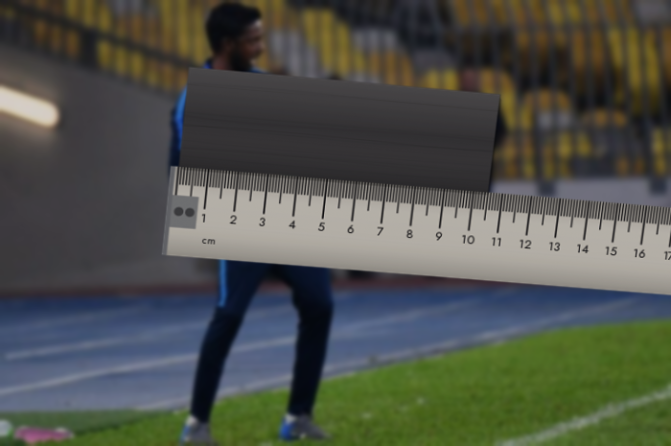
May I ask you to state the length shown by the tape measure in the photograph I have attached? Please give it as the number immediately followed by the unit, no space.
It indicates 10.5cm
